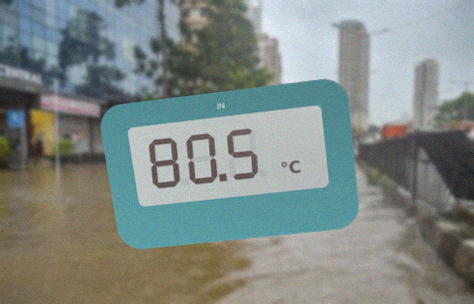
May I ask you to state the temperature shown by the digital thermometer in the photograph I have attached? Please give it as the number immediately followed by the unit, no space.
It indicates 80.5°C
